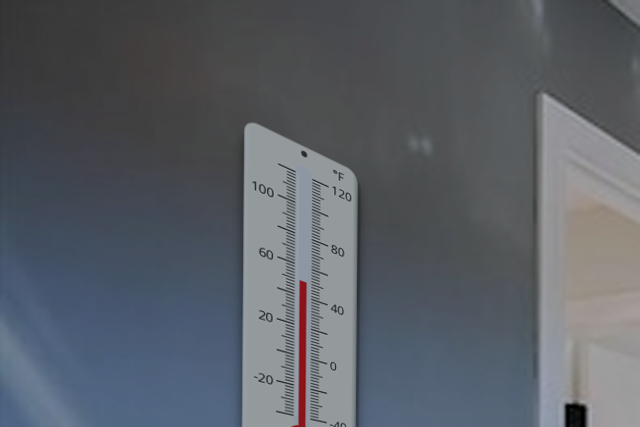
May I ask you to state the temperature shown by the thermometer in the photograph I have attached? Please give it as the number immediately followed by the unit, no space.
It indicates 50°F
